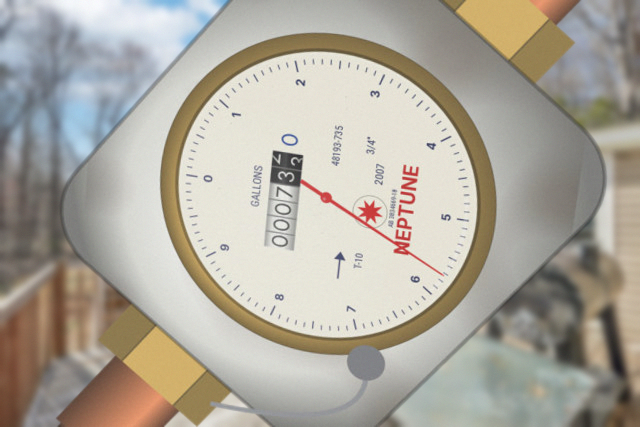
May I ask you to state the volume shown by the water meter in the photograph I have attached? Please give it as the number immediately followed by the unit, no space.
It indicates 7325.7gal
